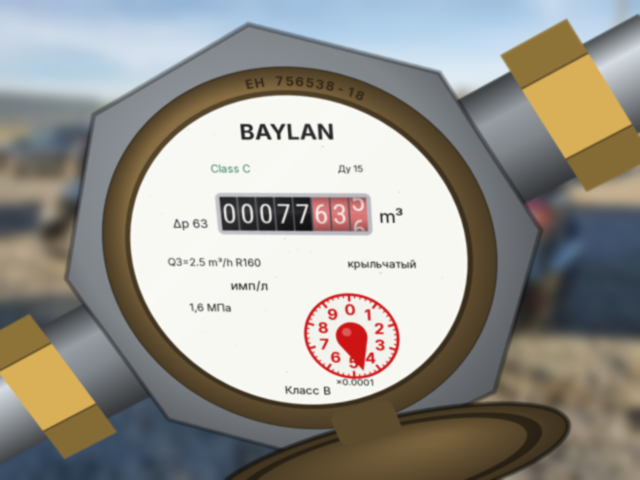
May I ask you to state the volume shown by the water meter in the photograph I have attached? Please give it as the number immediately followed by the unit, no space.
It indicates 77.6354m³
